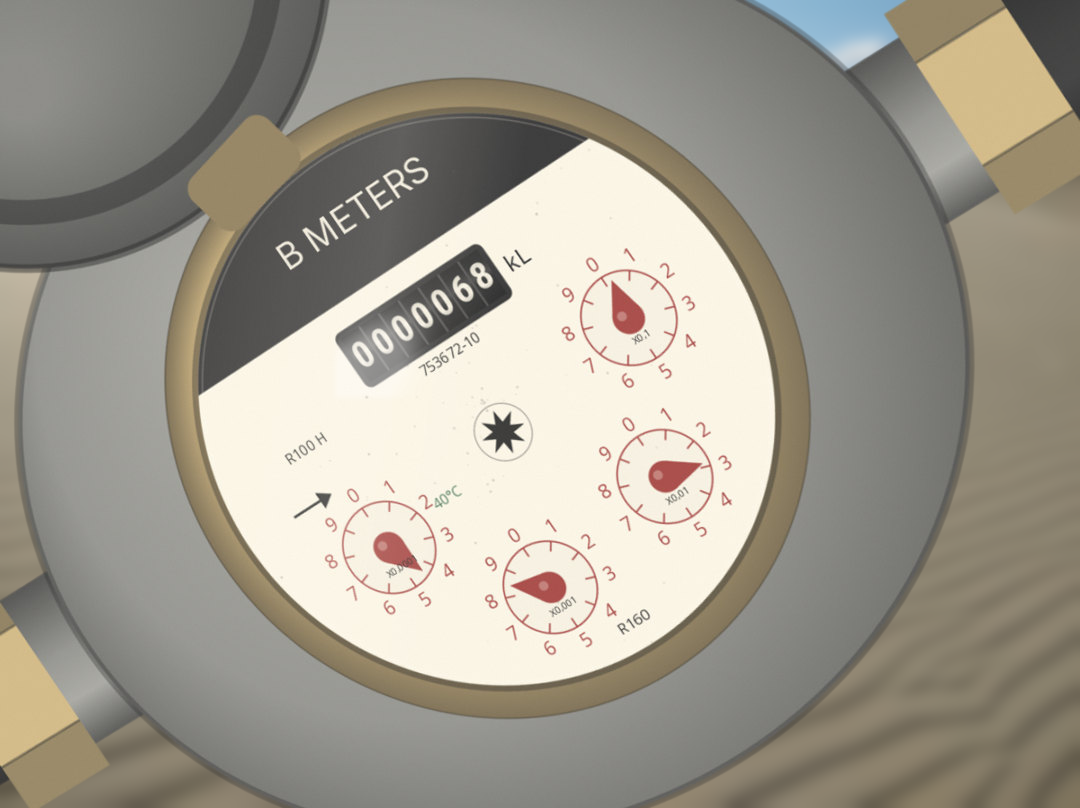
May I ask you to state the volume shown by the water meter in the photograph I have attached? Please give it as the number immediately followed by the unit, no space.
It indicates 68.0284kL
